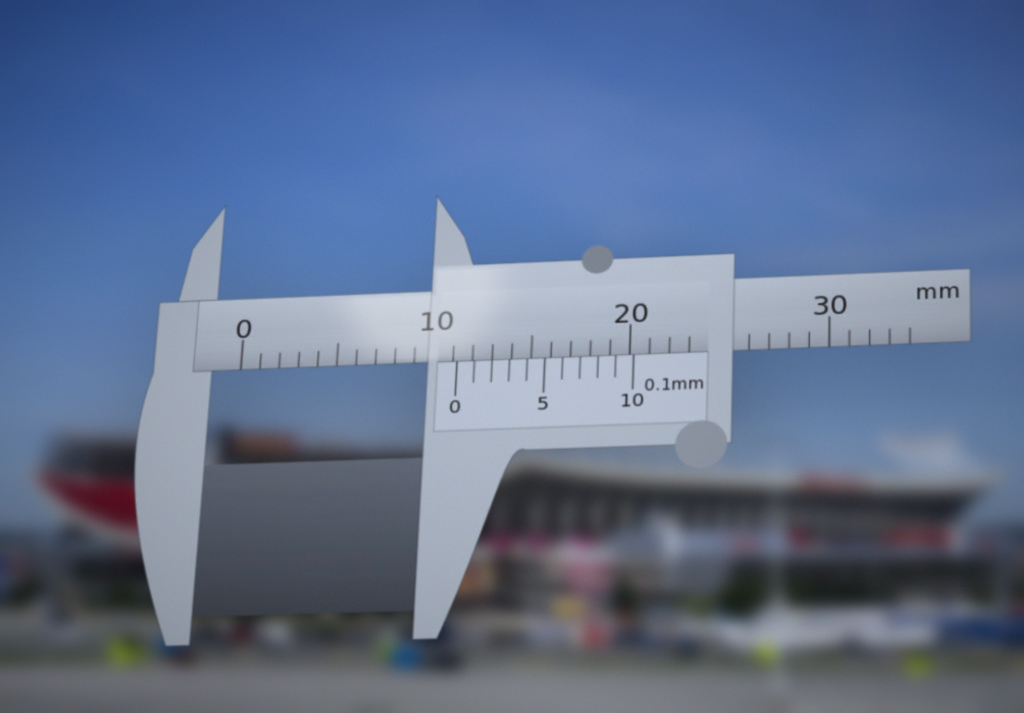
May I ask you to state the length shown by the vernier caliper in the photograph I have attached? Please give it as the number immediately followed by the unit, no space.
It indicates 11.2mm
